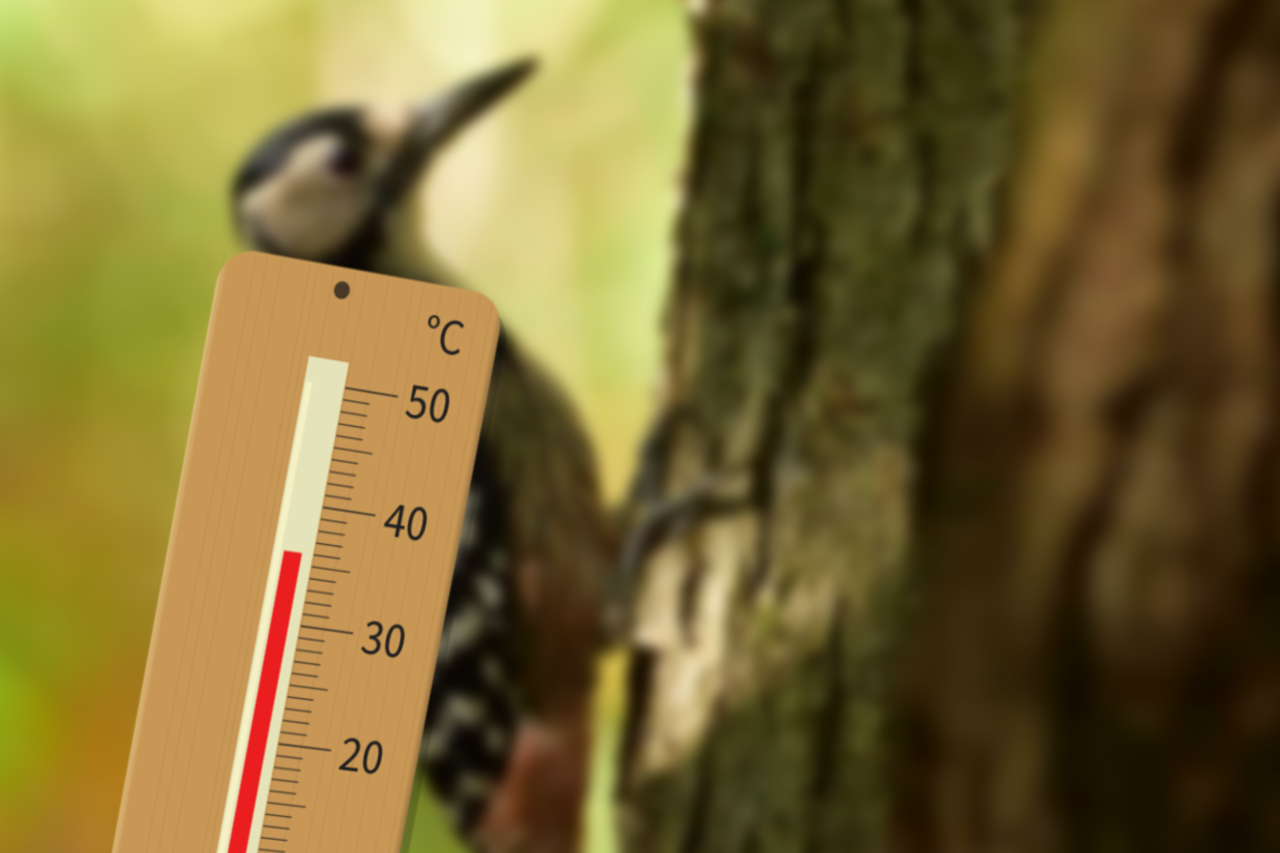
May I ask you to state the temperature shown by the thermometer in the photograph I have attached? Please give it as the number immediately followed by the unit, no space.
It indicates 36°C
